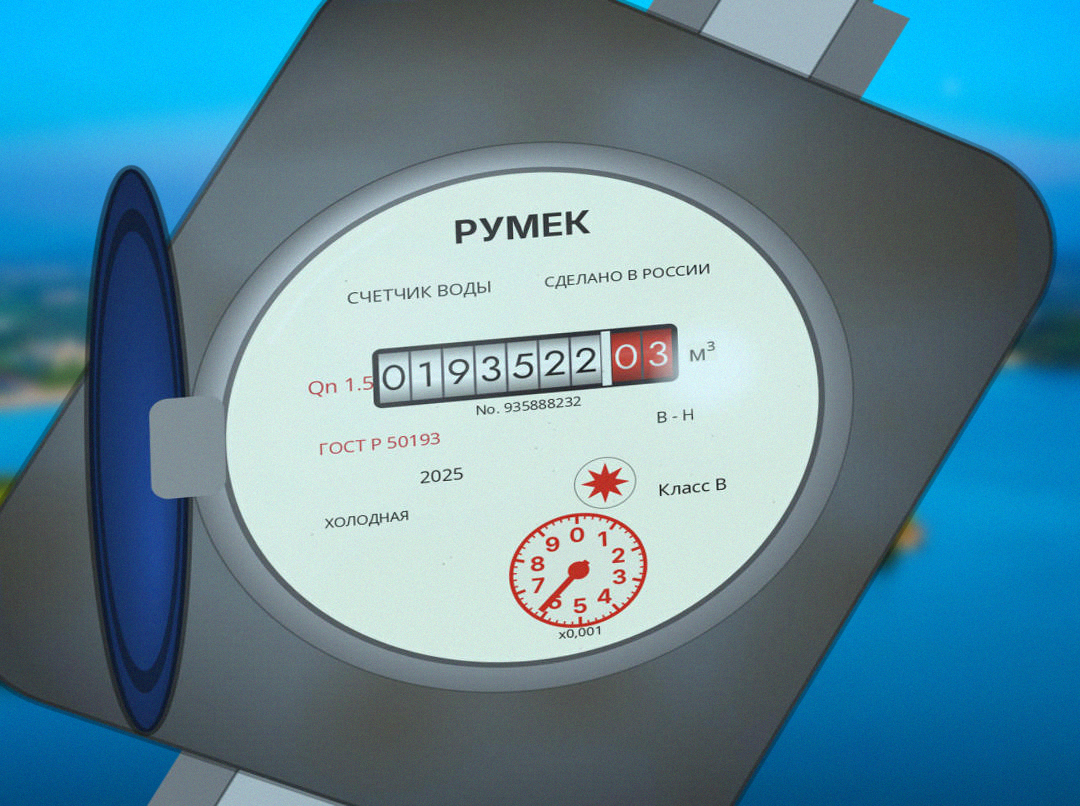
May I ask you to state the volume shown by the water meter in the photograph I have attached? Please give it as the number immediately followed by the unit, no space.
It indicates 193522.036m³
